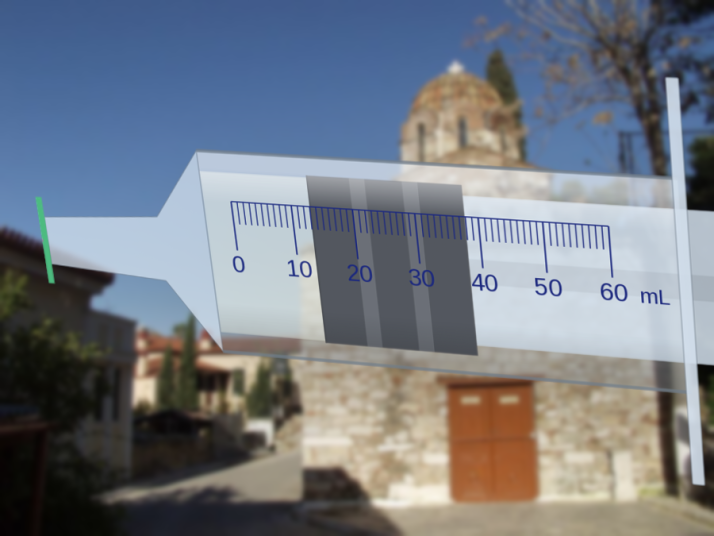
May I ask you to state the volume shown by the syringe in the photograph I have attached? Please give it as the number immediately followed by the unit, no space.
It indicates 13mL
